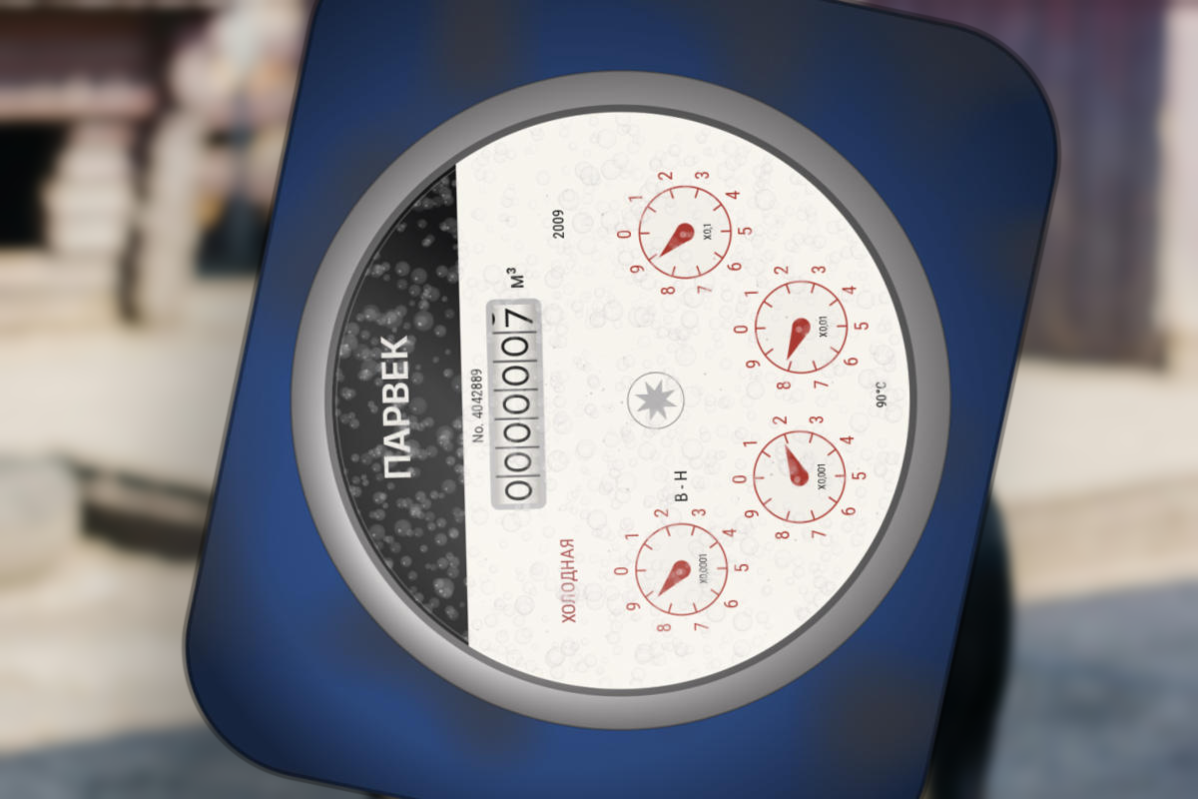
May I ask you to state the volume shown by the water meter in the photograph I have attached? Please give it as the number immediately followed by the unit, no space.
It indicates 6.8818m³
